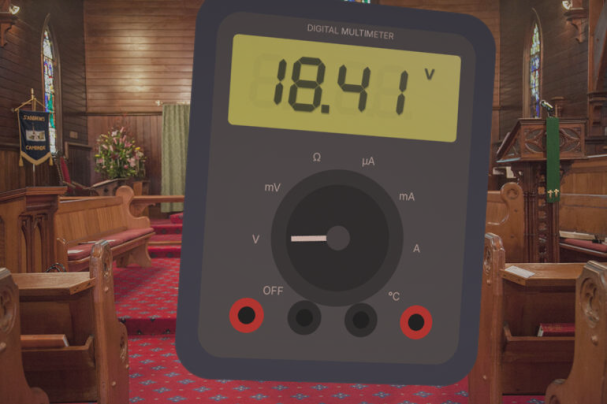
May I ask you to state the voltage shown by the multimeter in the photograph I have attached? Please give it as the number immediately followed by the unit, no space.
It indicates 18.41V
